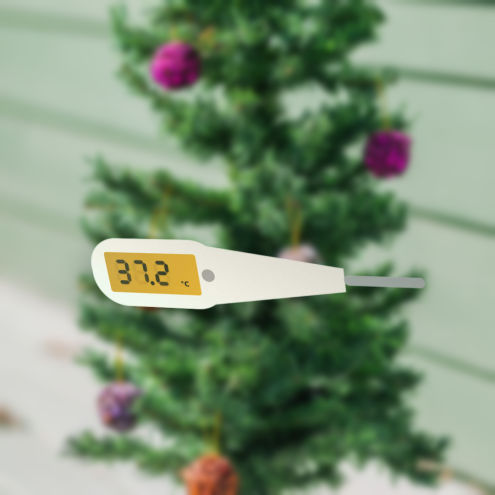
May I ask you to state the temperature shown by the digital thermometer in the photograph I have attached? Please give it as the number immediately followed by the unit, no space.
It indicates 37.2°C
